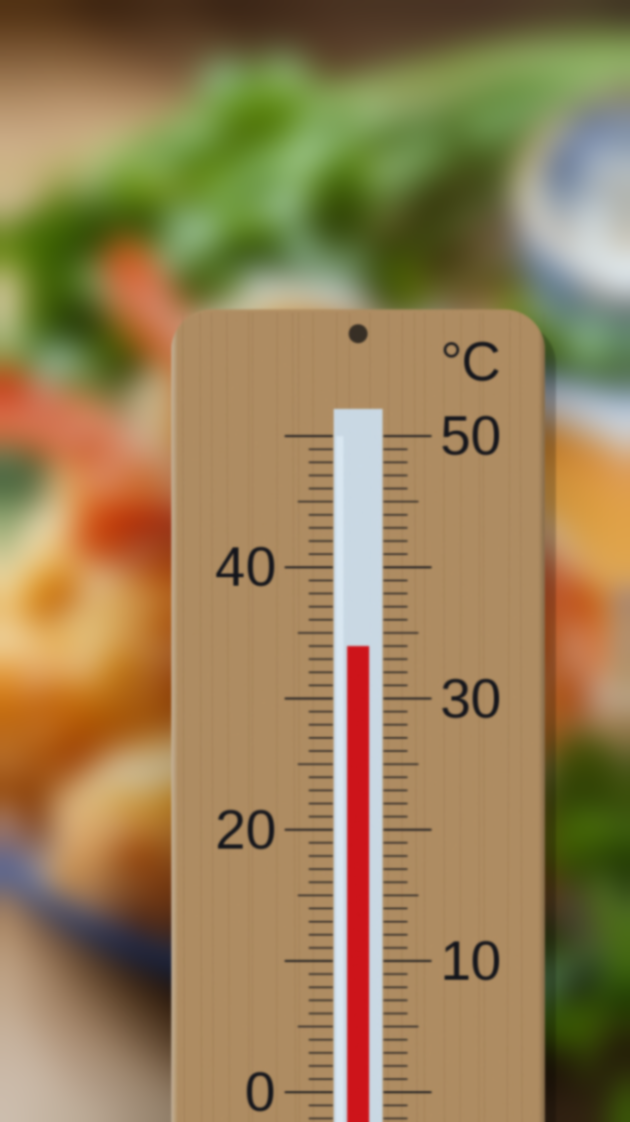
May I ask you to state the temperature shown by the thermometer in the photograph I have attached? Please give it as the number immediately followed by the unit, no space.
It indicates 34°C
